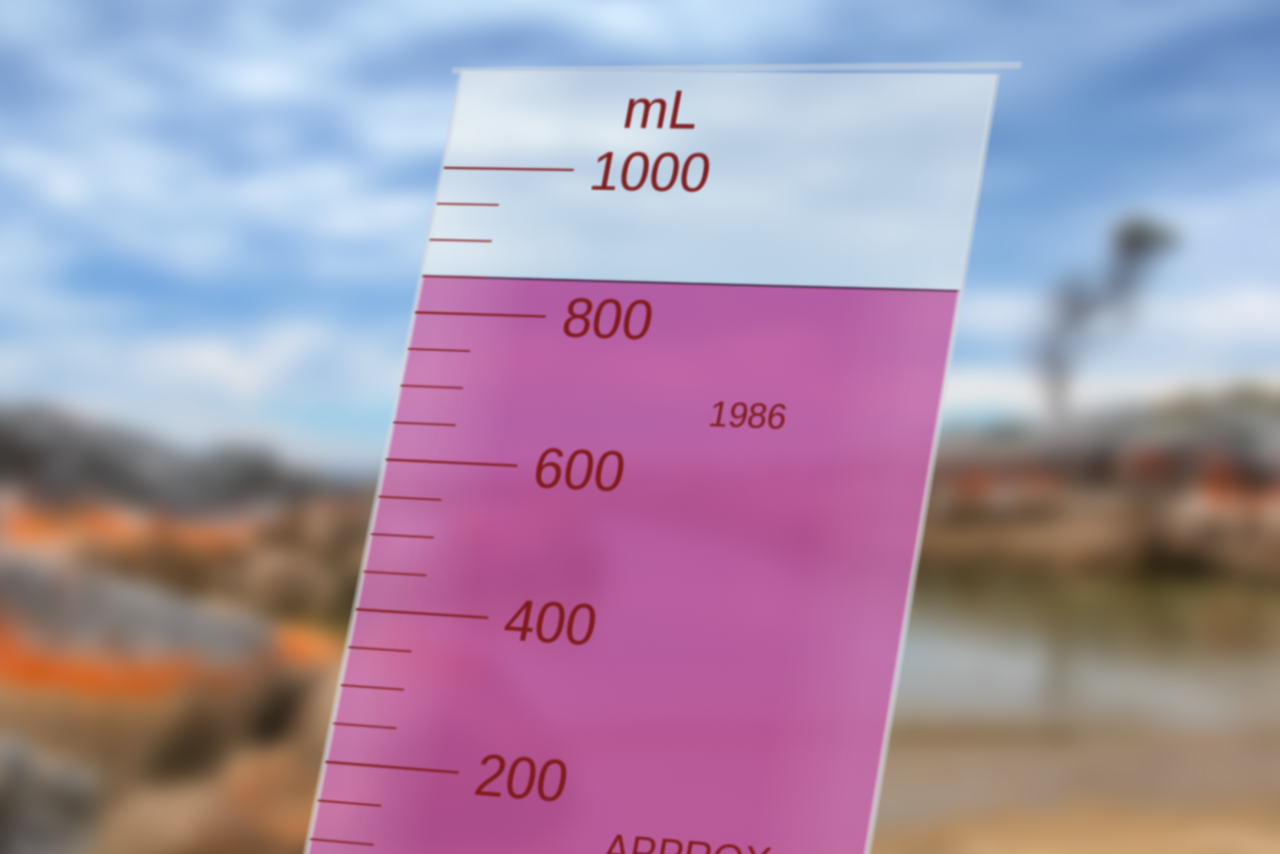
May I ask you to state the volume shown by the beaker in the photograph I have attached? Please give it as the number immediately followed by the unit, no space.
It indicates 850mL
